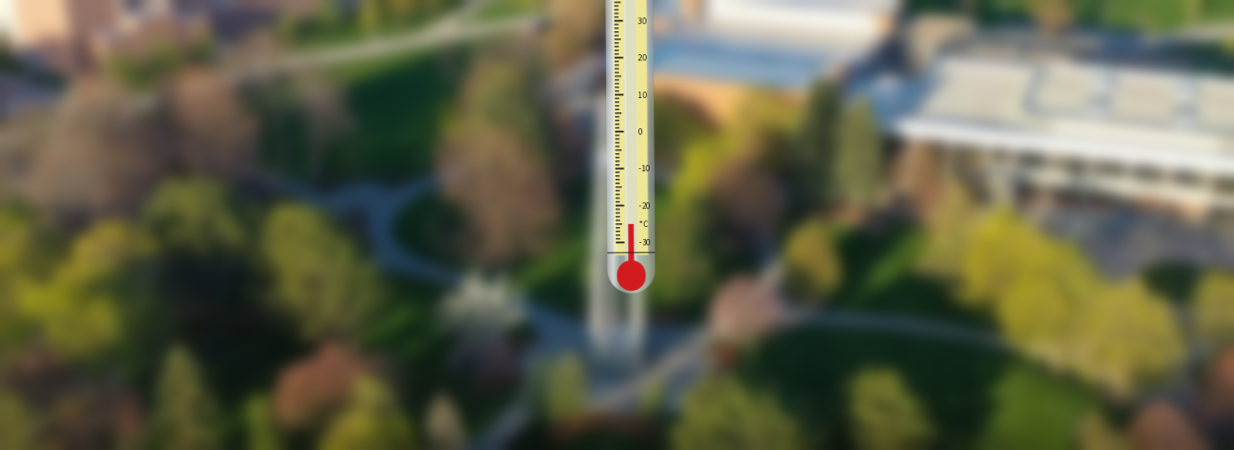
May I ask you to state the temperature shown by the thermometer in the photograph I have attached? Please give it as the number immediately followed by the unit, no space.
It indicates -25°C
